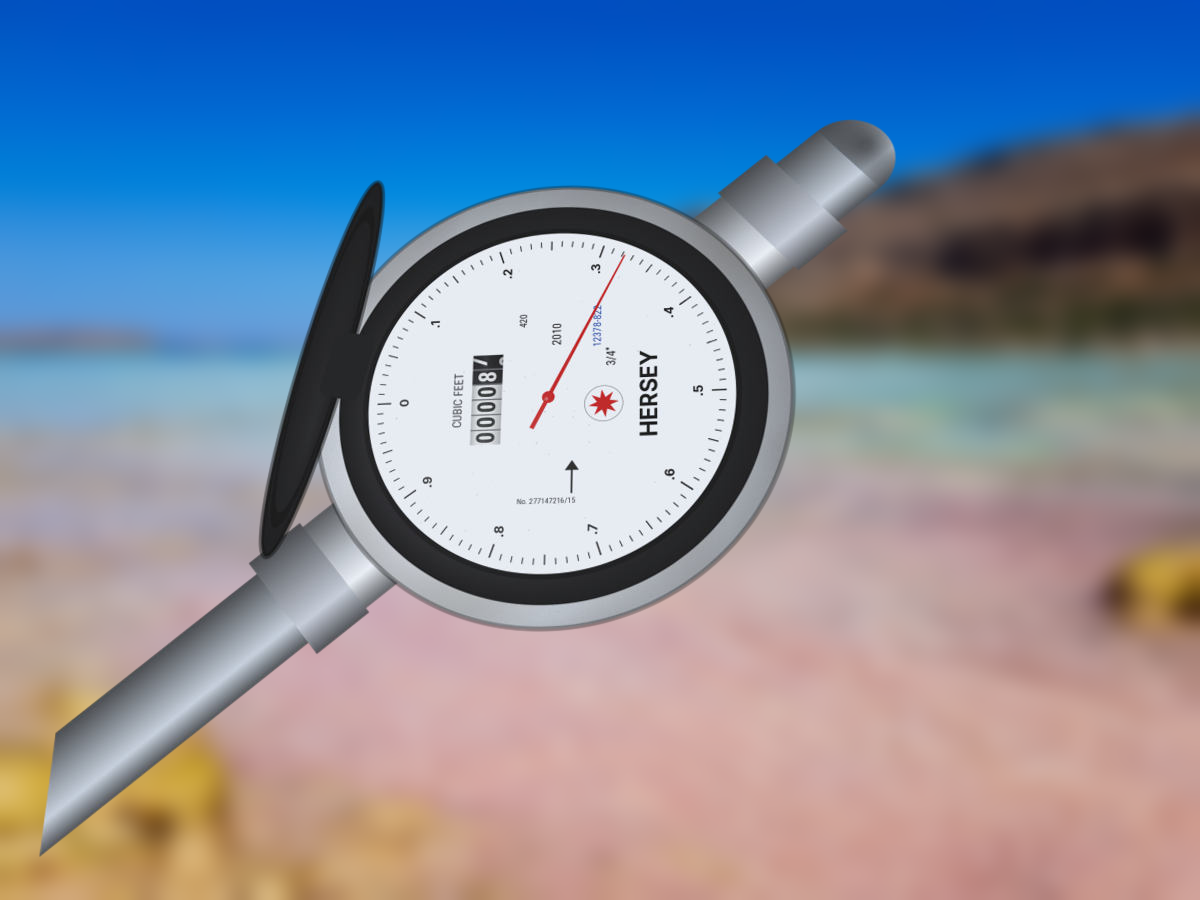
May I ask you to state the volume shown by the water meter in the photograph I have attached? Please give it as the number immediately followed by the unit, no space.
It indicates 87.32ft³
